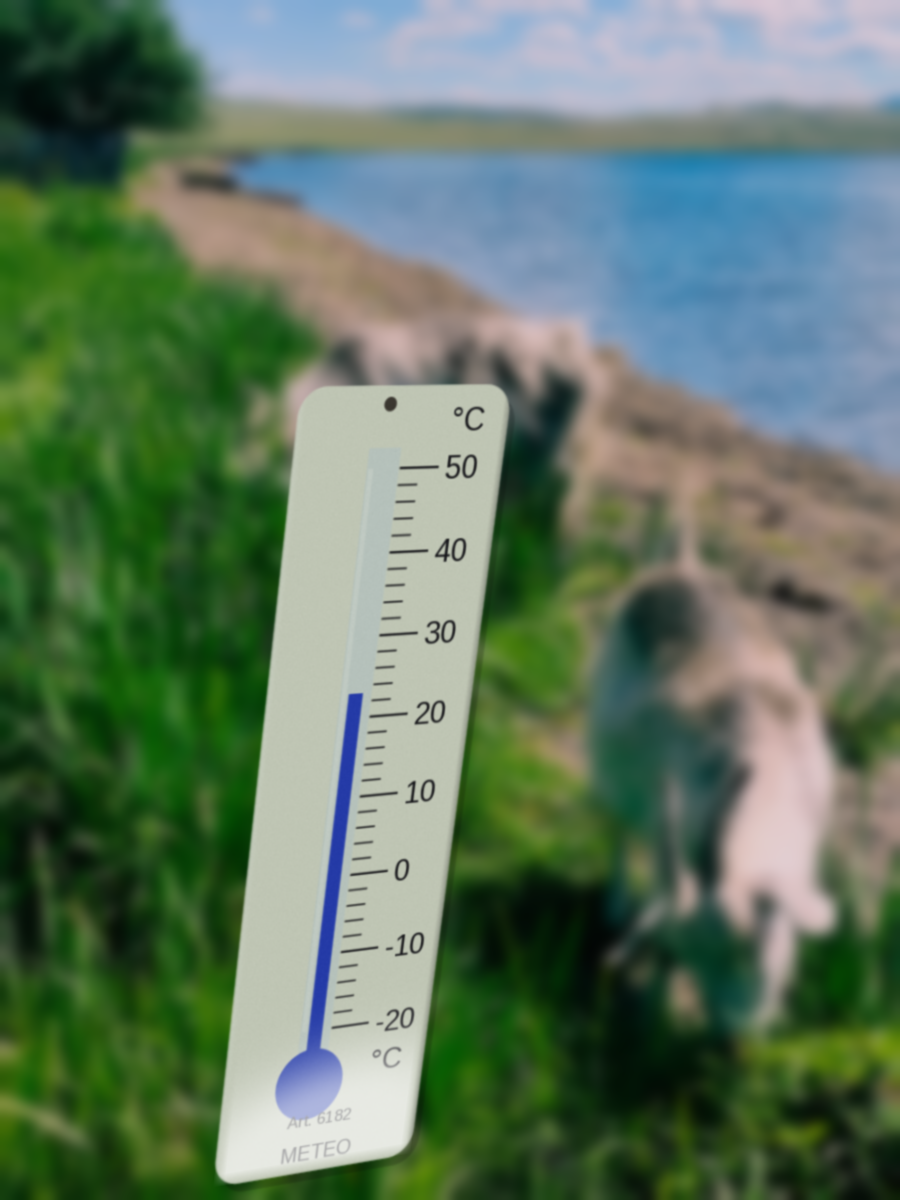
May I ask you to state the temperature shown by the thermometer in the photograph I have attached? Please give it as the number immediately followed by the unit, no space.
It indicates 23°C
